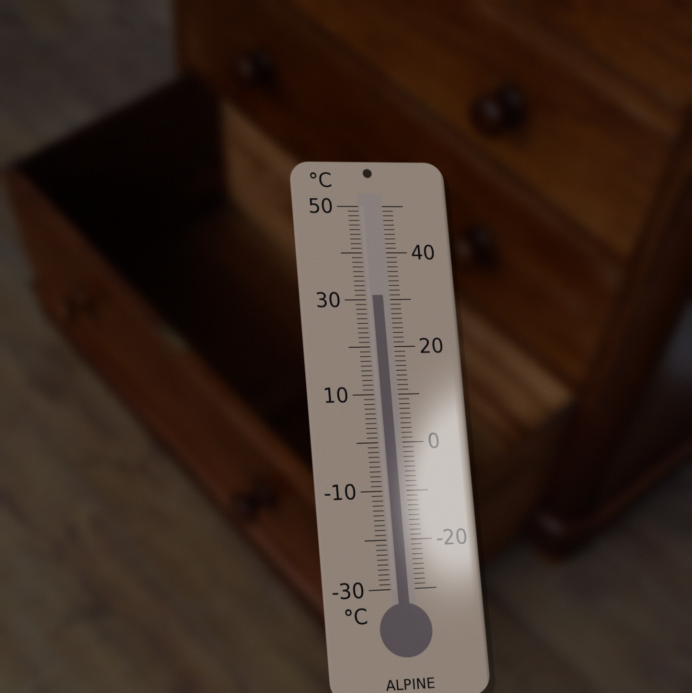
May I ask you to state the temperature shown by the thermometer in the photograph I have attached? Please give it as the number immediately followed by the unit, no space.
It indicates 31°C
